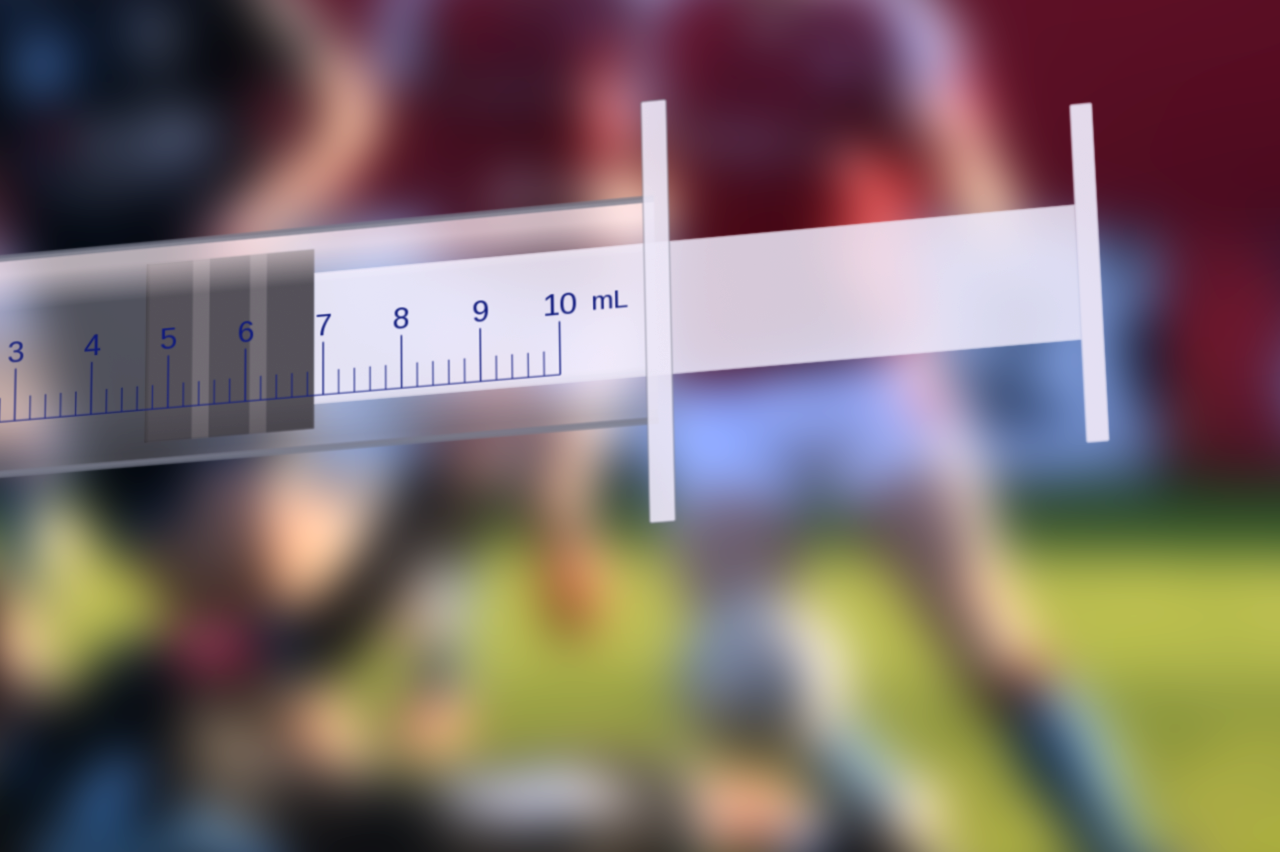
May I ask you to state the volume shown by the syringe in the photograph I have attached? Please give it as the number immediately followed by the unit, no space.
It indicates 4.7mL
